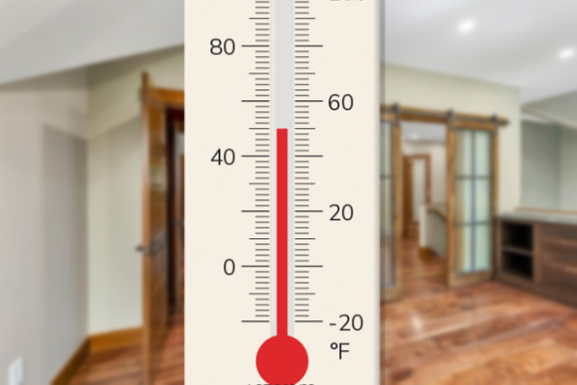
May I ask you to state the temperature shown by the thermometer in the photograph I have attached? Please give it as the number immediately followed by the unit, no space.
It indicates 50°F
